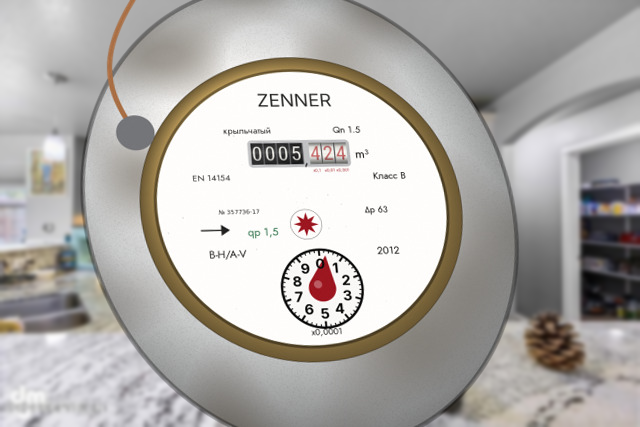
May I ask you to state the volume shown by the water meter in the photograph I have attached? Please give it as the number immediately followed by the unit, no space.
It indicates 5.4240m³
